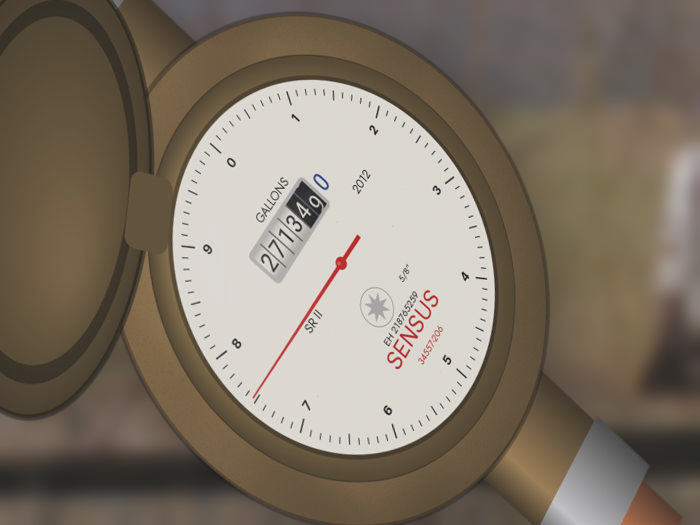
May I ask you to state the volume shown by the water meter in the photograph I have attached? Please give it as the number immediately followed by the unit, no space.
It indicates 2713487.5gal
